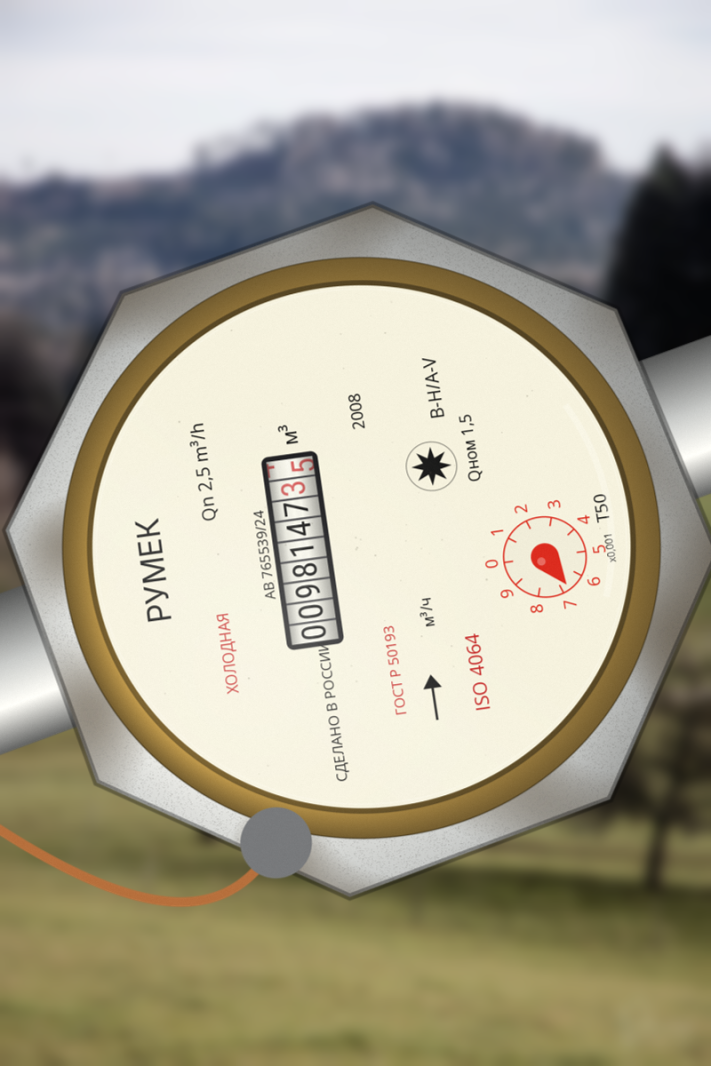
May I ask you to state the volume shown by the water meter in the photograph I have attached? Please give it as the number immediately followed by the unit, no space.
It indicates 98147.346m³
